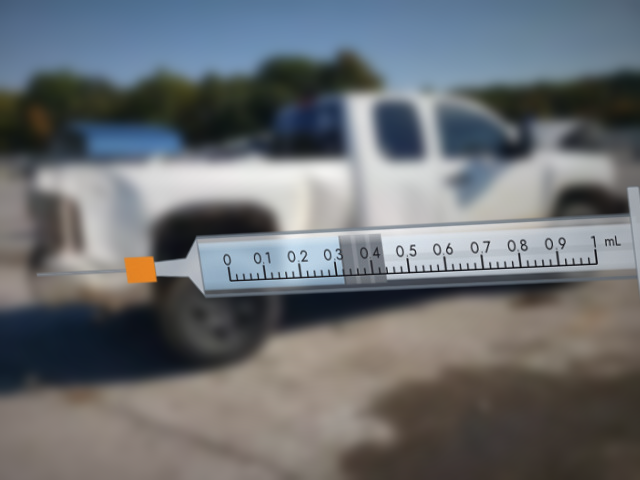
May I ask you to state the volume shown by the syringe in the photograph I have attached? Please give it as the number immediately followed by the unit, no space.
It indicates 0.32mL
